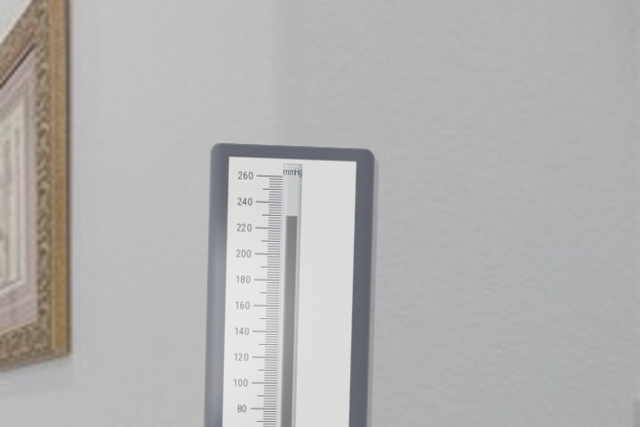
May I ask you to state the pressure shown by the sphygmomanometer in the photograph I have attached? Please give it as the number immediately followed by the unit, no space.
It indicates 230mmHg
